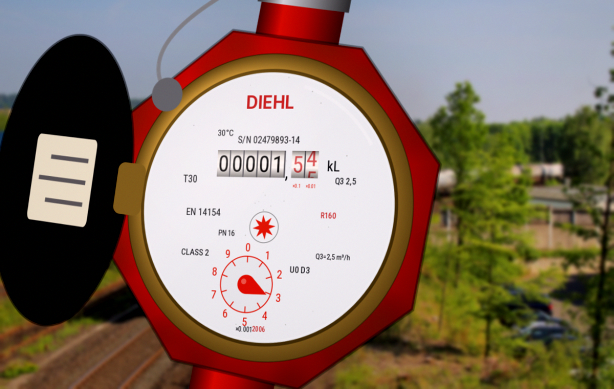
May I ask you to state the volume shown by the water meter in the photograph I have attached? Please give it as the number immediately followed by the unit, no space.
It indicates 1.543kL
